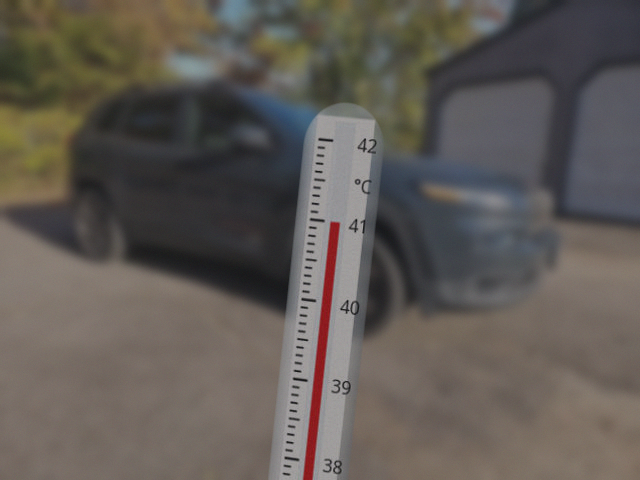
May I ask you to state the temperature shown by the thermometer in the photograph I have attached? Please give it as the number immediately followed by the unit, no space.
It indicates 41°C
